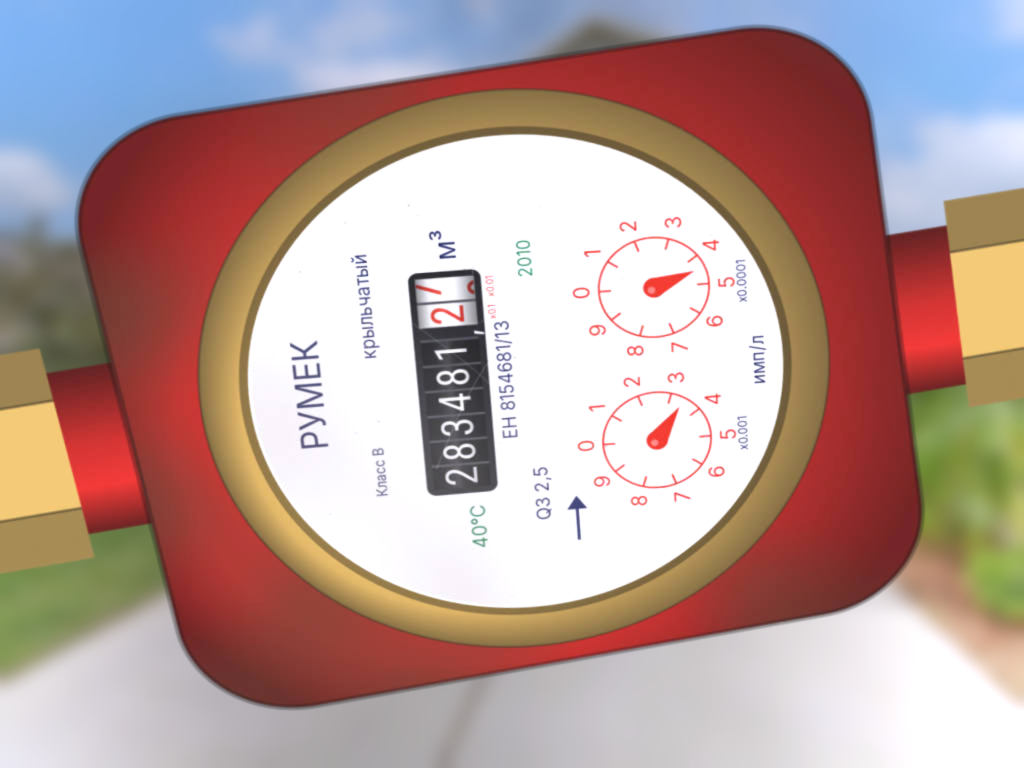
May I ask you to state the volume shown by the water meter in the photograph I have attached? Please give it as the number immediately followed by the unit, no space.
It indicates 283481.2734m³
